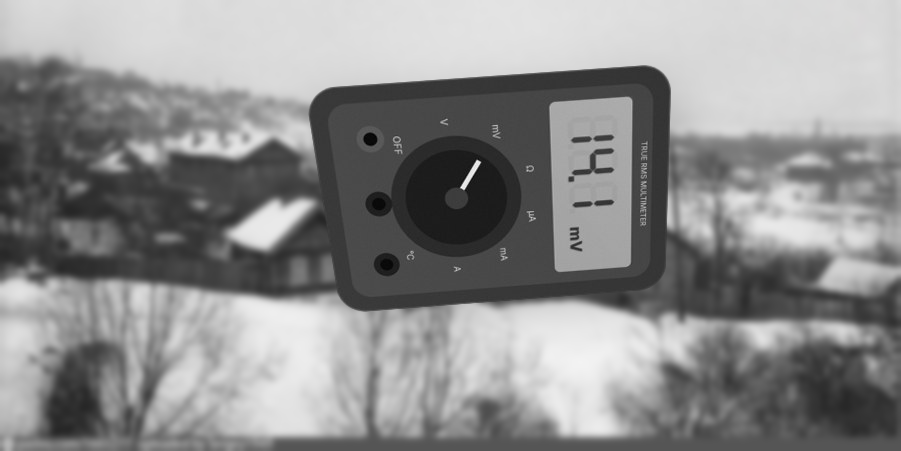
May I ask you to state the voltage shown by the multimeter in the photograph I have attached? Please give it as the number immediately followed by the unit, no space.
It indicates 14.1mV
